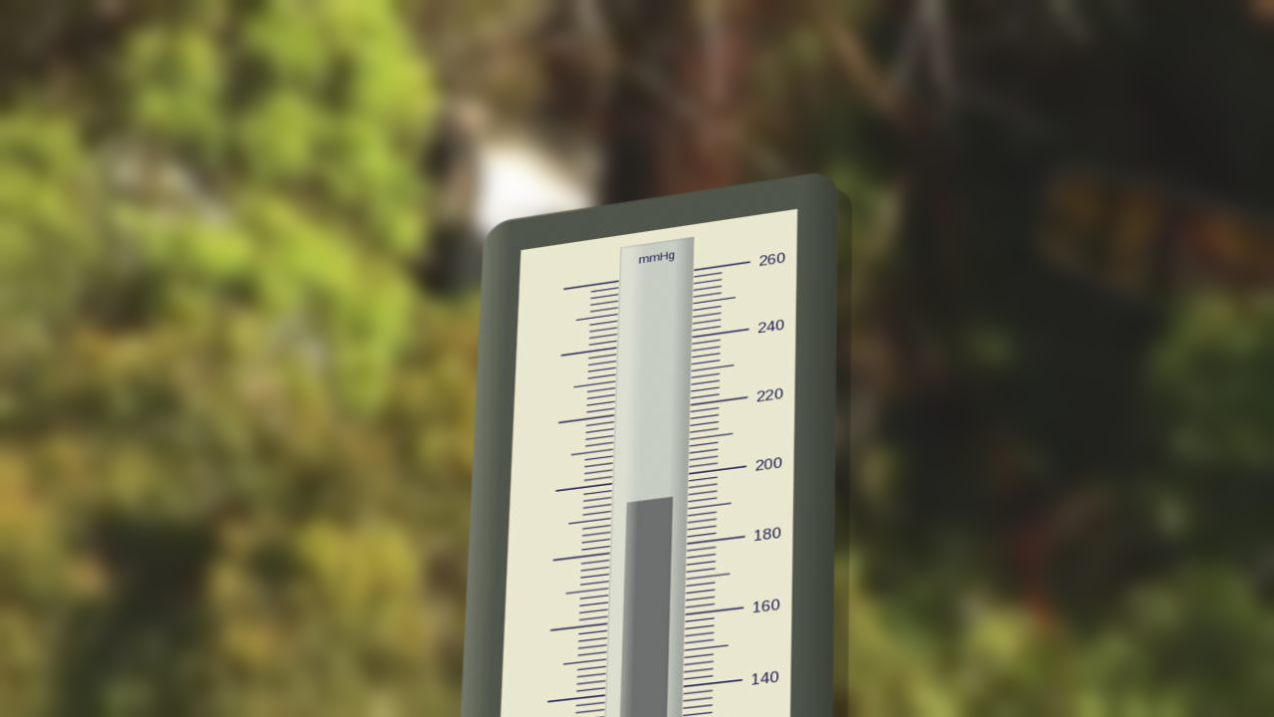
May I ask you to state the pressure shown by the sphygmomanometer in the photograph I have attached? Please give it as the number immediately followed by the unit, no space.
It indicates 194mmHg
